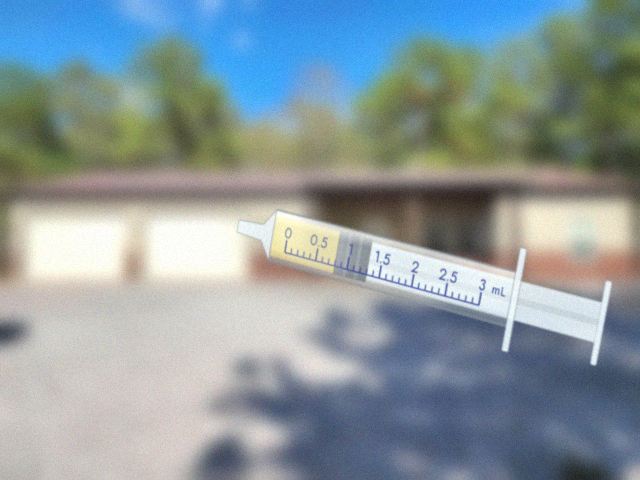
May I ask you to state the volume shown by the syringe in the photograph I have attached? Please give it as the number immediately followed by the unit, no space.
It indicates 0.8mL
